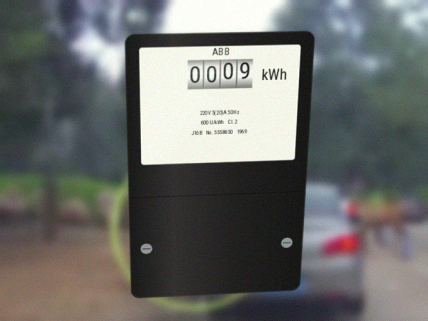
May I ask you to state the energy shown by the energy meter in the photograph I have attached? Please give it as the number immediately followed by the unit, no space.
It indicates 9kWh
